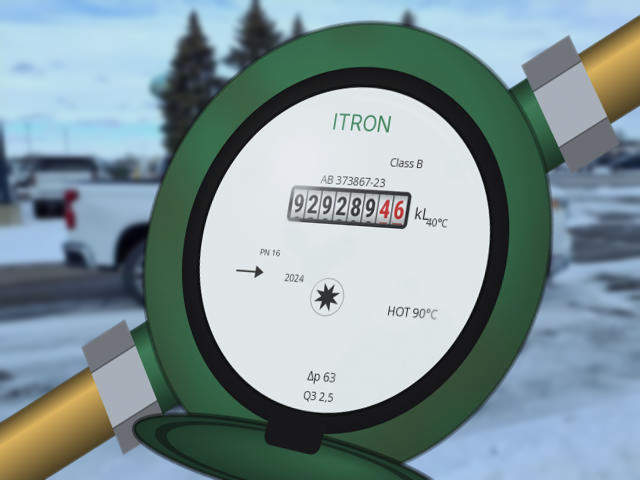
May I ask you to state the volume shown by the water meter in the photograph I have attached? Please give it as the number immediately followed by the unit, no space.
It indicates 929289.46kL
